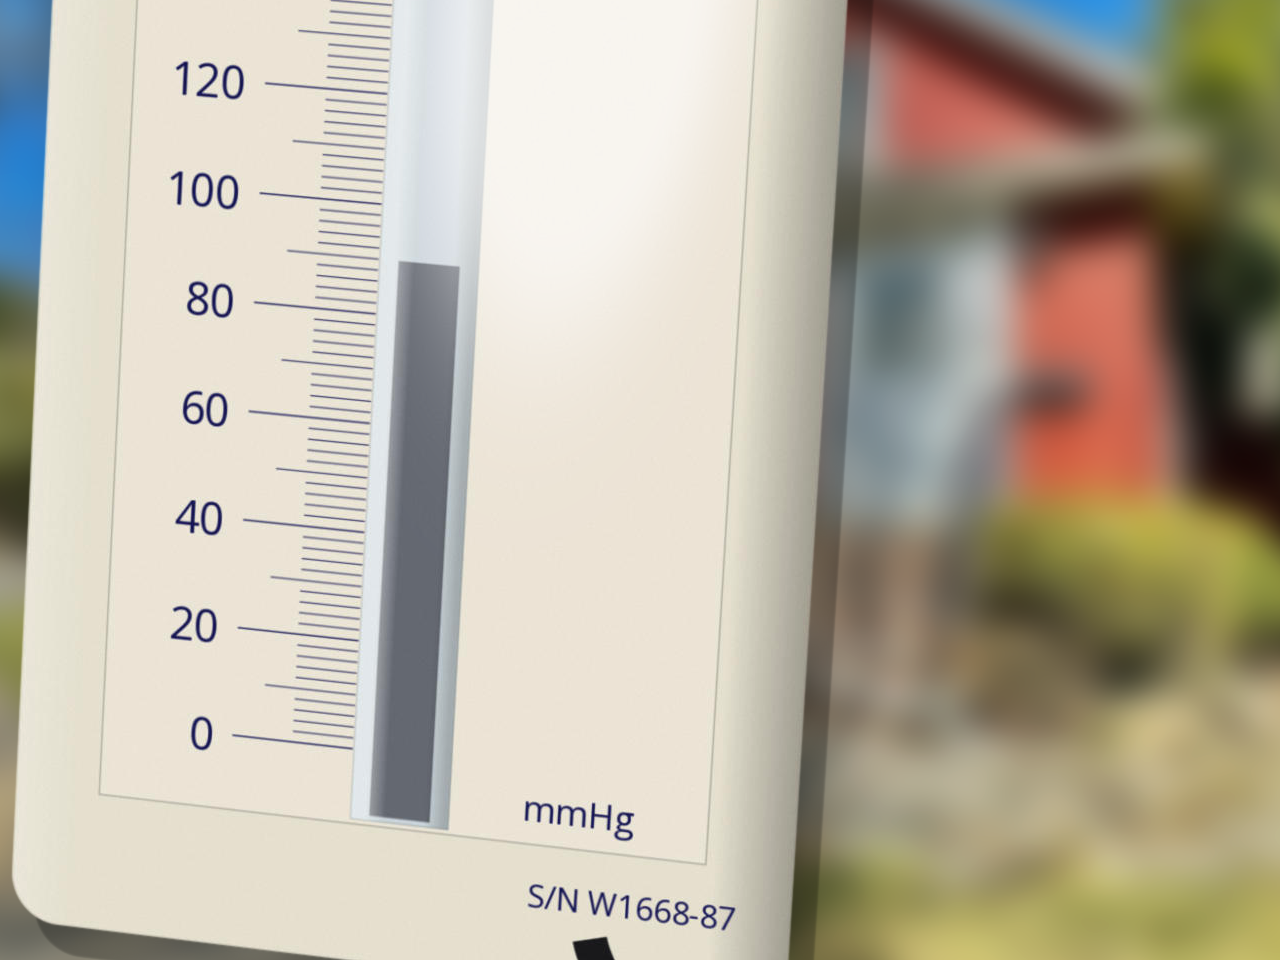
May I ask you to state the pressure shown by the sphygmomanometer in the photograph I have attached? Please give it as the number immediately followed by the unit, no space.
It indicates 90mmHg
